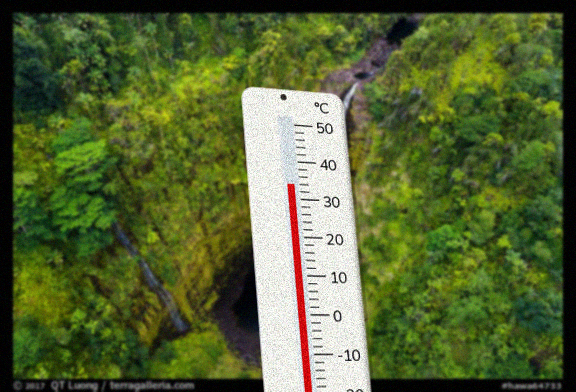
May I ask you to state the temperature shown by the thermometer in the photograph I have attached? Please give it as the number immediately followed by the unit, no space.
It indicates 34°C
